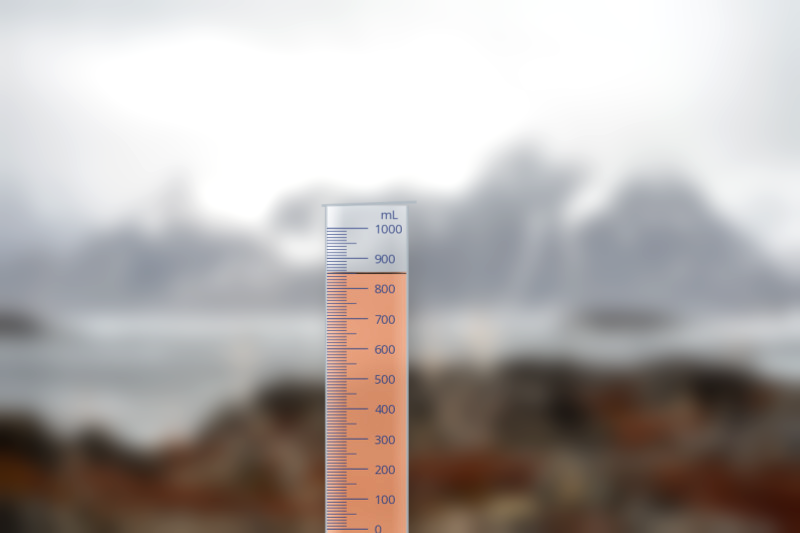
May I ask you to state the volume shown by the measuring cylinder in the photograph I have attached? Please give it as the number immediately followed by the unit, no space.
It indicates 850mL
